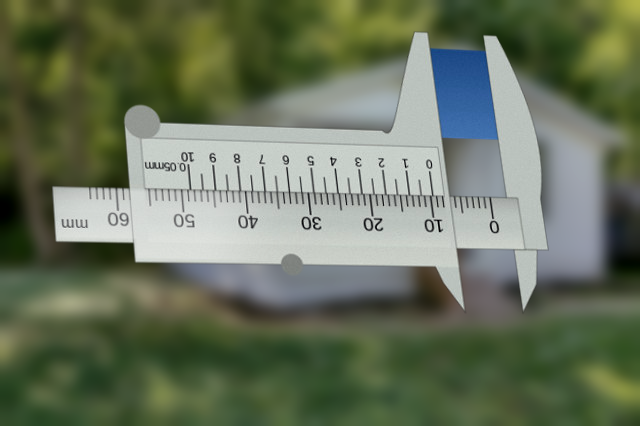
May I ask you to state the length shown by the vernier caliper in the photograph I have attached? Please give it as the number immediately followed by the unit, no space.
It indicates 9.6mm
